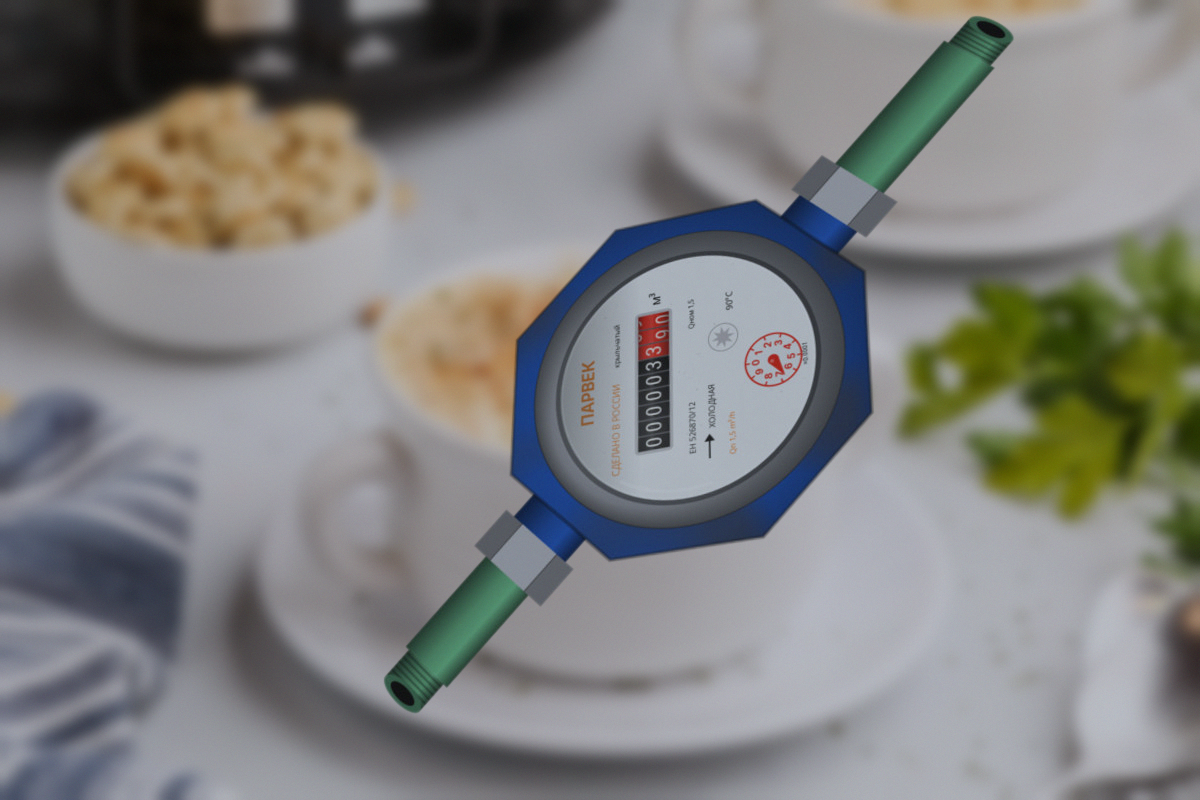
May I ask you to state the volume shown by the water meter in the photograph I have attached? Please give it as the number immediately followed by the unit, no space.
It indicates 3.3896m³
